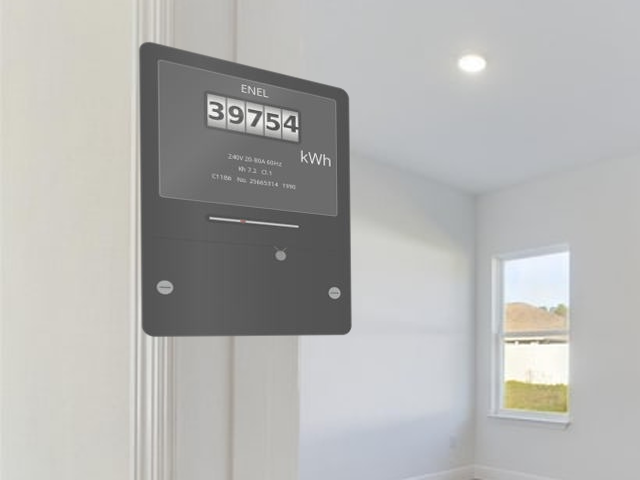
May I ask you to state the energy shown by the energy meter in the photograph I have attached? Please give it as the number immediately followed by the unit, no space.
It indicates 39754kWh
